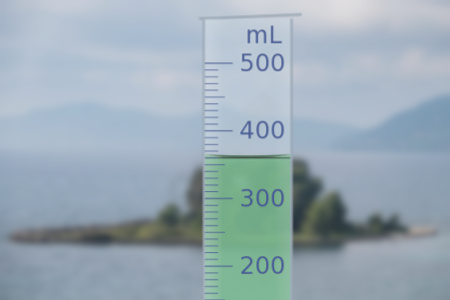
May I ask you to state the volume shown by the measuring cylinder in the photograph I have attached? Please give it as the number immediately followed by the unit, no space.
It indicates 360mL
